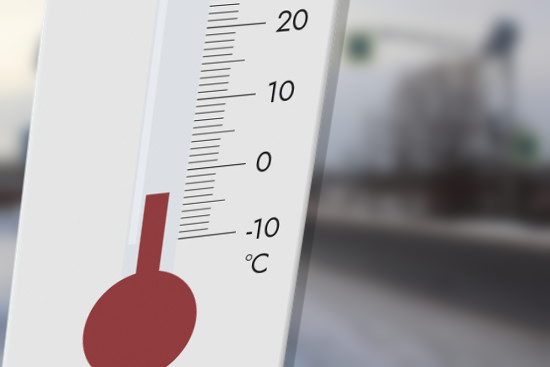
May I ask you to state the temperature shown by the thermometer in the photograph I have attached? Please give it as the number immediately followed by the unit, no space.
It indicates -3°C
